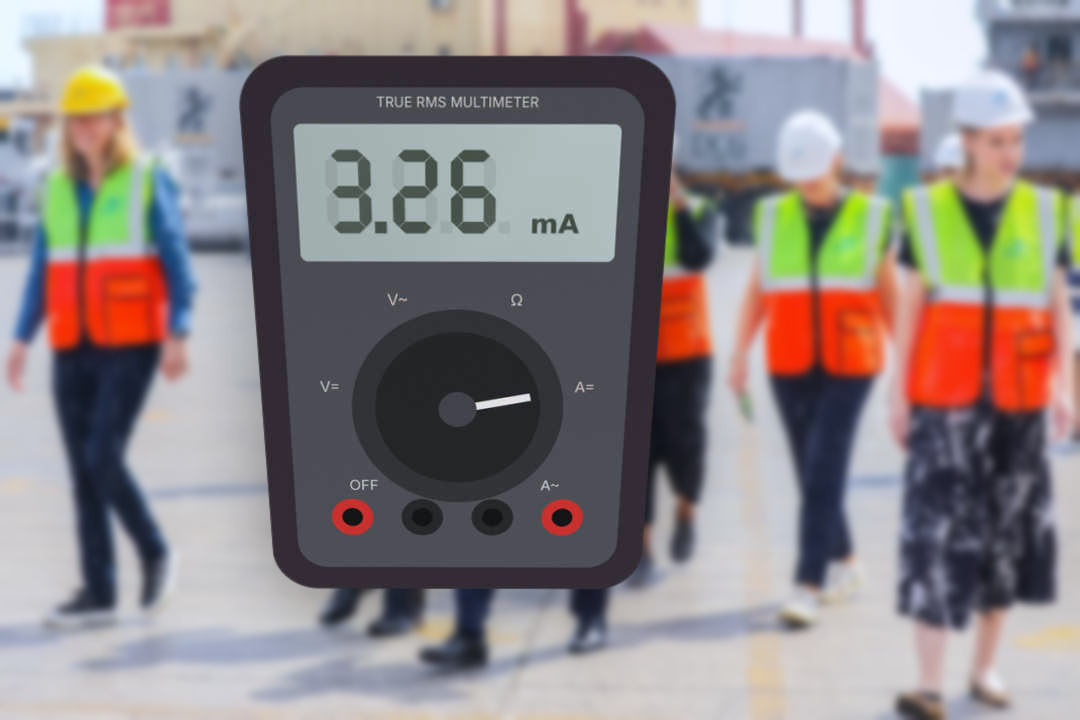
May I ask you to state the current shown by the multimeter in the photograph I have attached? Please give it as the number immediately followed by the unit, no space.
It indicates 3.26mA
